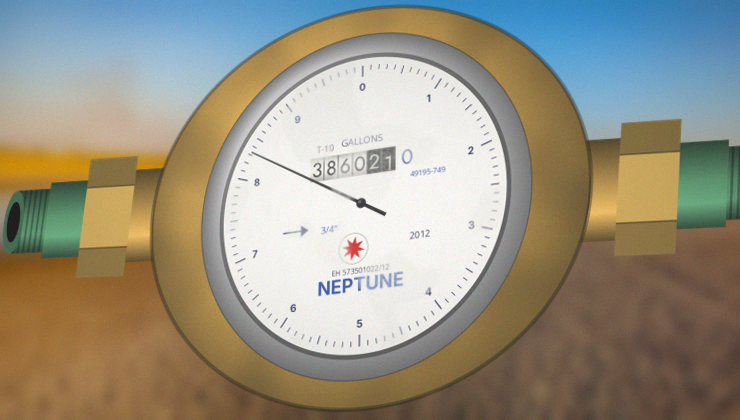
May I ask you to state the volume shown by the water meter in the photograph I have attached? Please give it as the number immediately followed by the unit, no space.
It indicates 3860208.3gal
